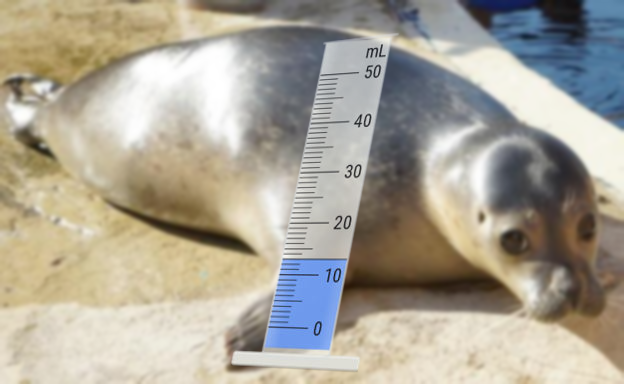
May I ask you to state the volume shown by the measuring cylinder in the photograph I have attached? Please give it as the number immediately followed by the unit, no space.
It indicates 13mL
